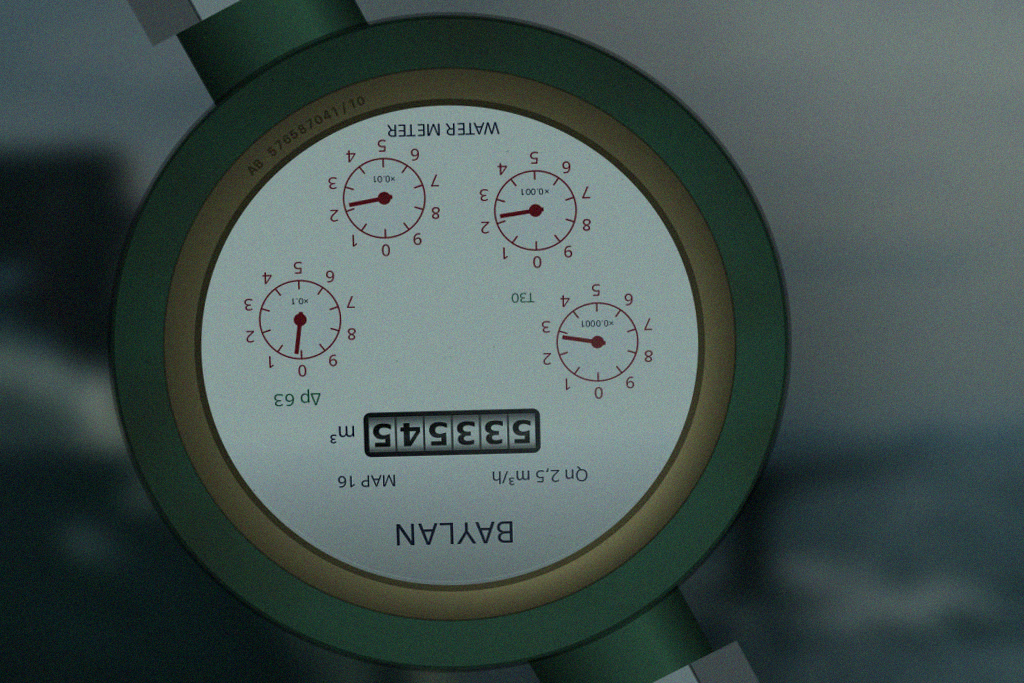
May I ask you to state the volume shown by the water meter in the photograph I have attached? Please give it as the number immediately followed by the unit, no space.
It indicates 533545.0222m³
